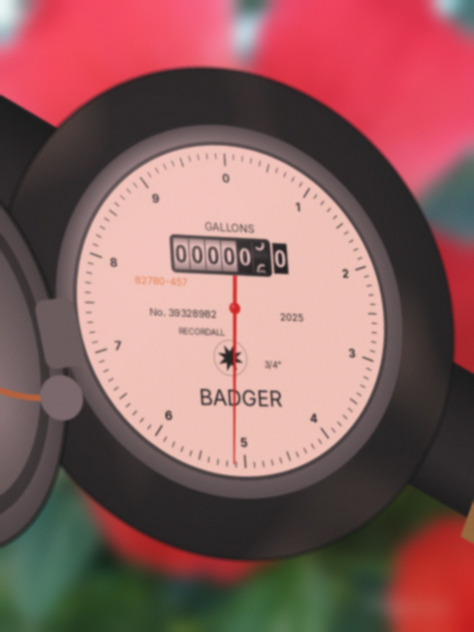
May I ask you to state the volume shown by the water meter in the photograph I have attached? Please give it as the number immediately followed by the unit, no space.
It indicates 55.1gal
